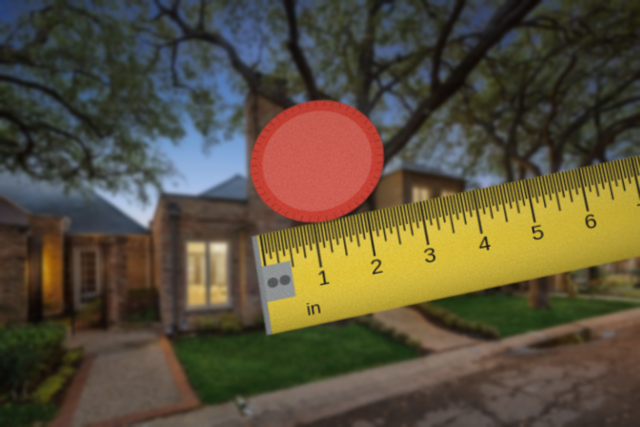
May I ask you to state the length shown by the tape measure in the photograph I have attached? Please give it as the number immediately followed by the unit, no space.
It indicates 2.5in
